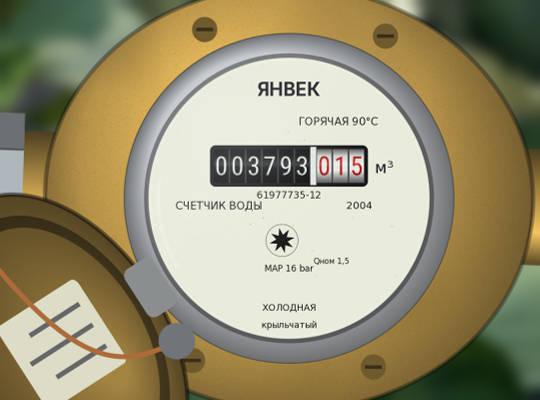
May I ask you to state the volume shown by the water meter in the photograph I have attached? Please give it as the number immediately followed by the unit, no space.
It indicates 3793.015m³
